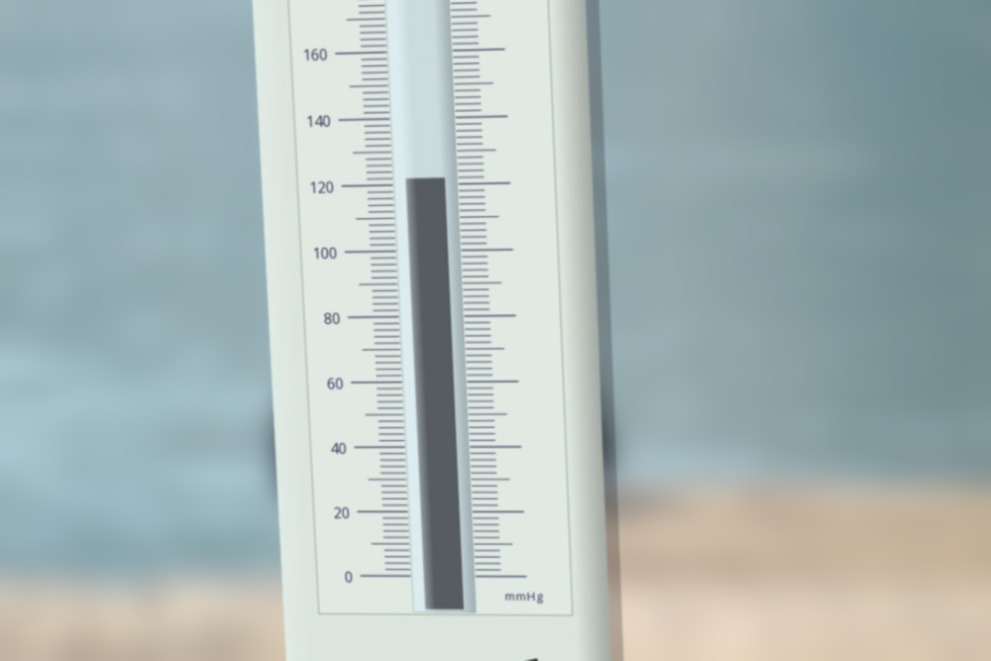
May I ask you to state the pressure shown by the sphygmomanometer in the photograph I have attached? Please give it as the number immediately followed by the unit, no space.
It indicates 122mmHg
